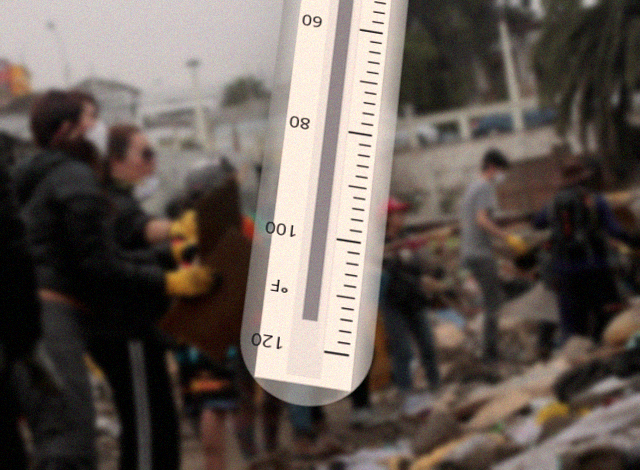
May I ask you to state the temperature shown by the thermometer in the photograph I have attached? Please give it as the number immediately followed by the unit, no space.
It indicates 115°F
